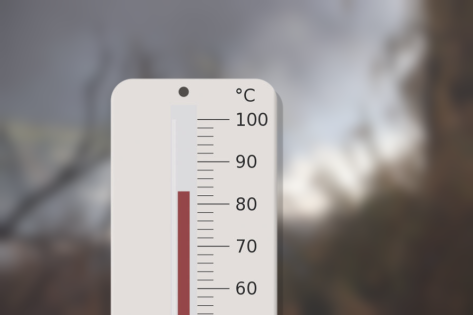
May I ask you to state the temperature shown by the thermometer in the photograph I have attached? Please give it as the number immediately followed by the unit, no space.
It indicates 83°C
